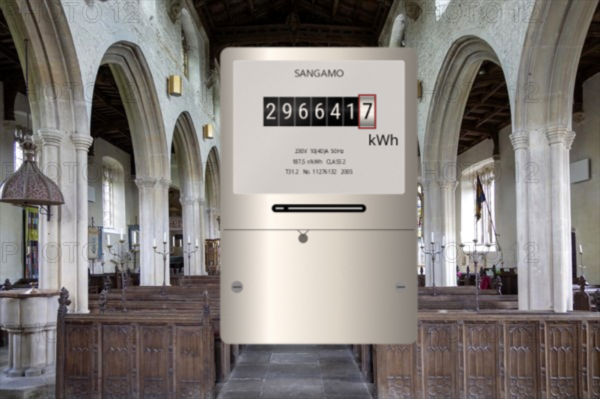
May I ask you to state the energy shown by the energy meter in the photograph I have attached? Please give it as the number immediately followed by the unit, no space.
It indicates 296641.7kWh
